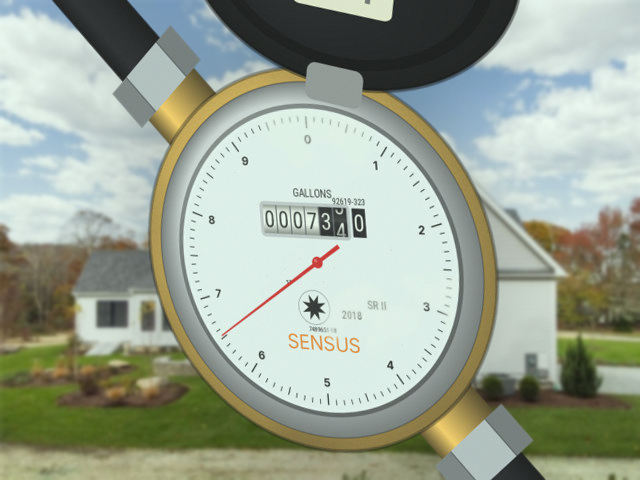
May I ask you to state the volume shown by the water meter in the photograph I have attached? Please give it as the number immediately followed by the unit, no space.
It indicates 7336.5gal
